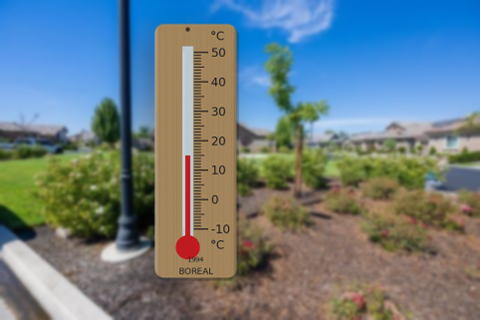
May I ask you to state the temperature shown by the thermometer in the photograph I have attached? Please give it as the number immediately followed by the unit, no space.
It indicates 15°C
